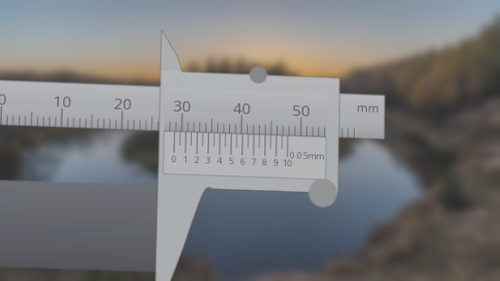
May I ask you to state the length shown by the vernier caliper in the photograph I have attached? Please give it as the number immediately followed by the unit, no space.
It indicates 28.8mm
